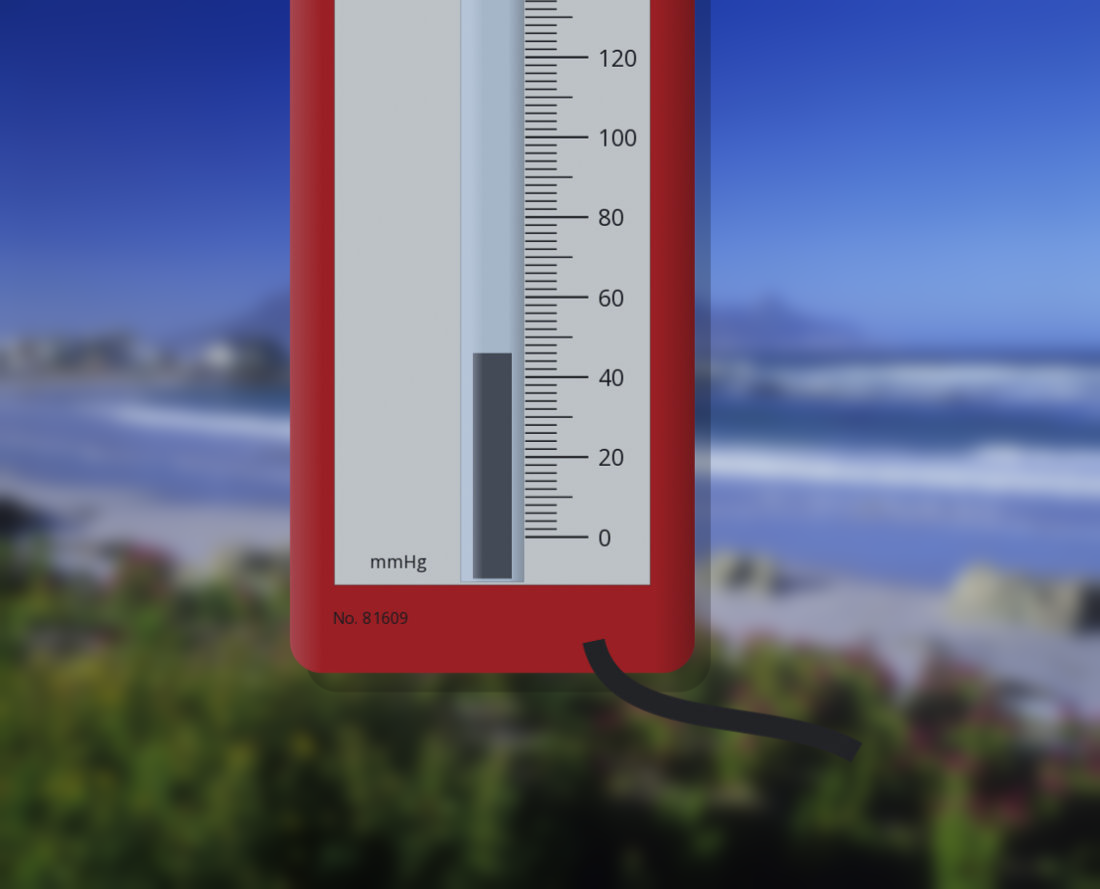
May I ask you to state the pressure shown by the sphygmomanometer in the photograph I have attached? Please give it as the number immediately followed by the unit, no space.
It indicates 46mmHg
